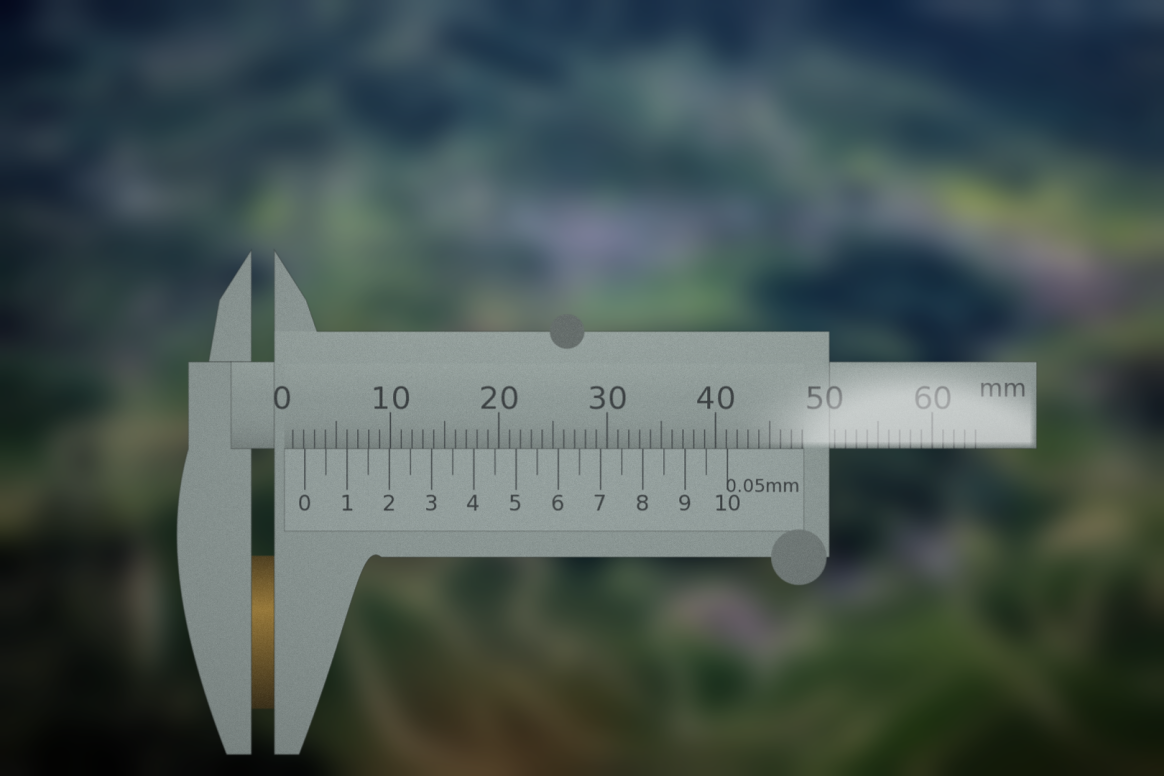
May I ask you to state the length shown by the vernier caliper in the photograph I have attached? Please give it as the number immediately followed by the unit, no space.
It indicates 2.1mm
